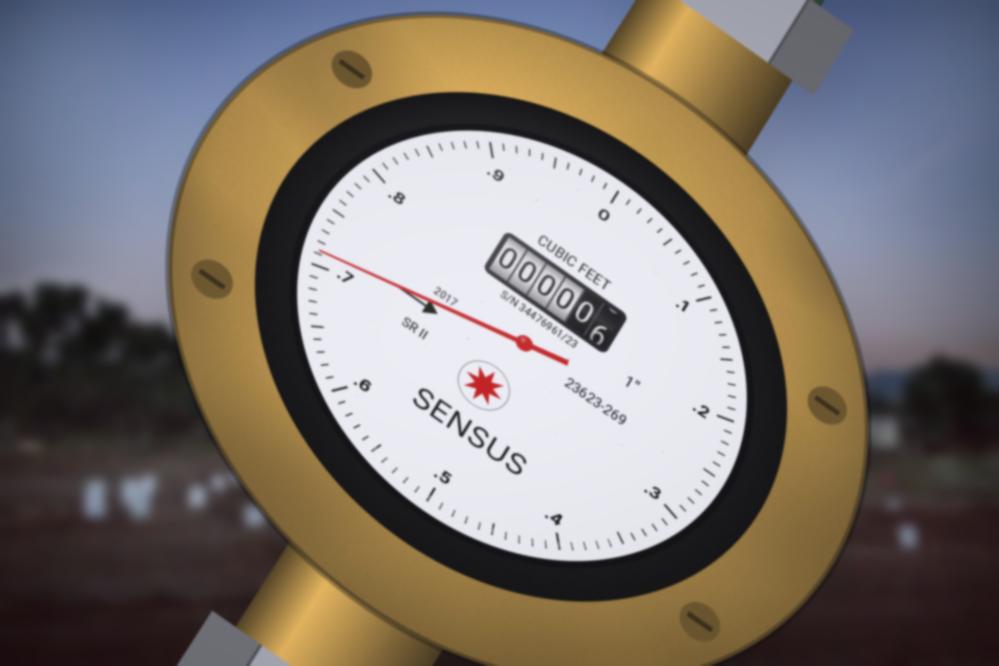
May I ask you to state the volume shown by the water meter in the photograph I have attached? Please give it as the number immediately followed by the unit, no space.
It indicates 5.71ft³
